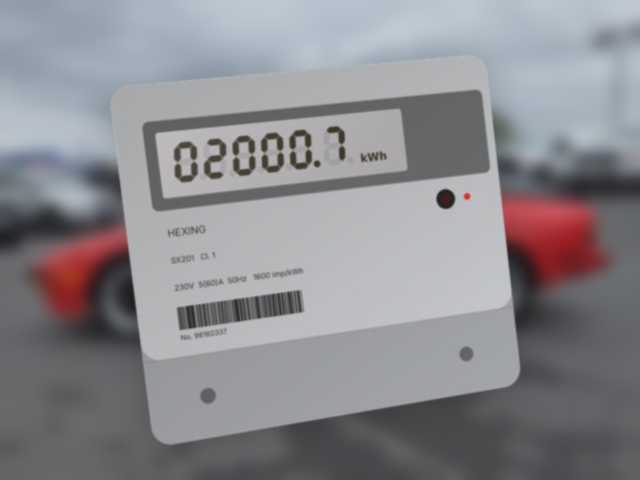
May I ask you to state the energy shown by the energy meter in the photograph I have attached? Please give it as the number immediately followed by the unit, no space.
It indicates 2000.7kWh
